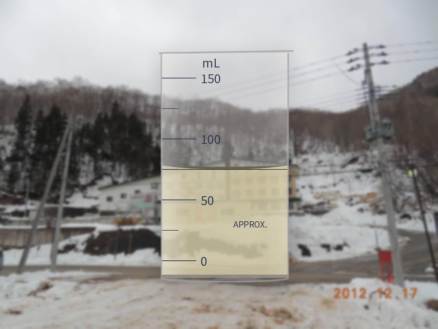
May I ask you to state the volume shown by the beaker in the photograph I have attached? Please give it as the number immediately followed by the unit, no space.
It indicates 75mL
